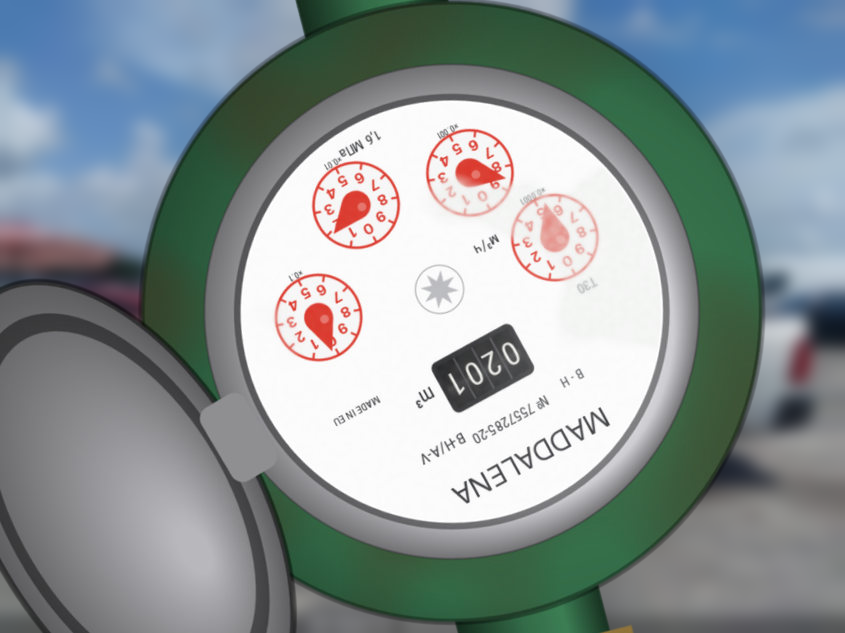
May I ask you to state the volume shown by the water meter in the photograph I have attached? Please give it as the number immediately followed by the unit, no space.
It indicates 201.0185m³
